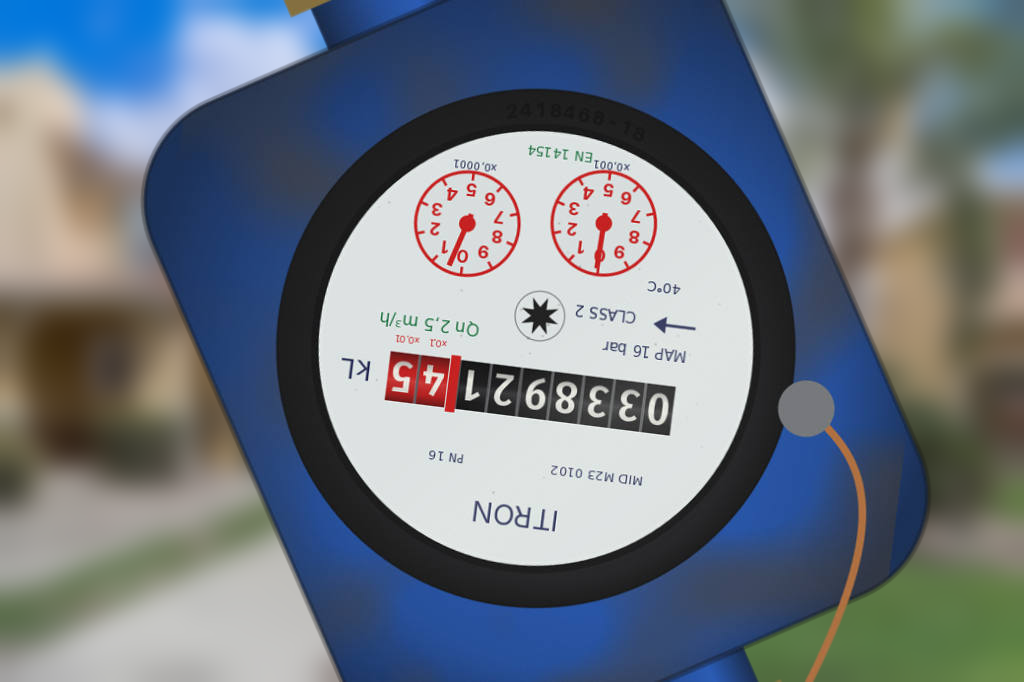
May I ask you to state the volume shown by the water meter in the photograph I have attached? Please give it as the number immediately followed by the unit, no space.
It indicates 338921.4500kL
